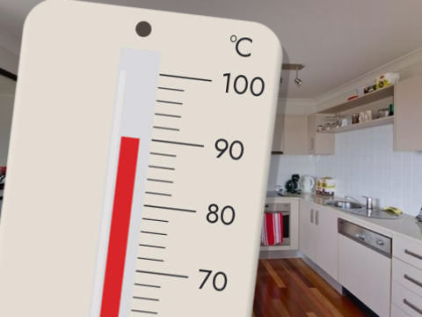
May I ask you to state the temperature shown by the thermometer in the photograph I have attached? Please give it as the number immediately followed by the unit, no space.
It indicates 90°C
